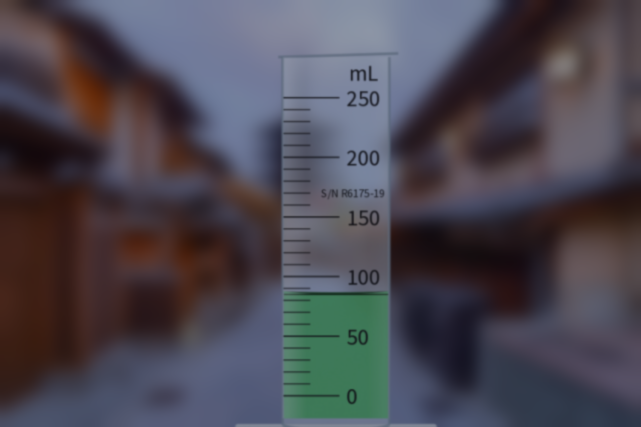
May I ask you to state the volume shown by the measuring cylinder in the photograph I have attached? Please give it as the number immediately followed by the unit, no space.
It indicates 85mL
